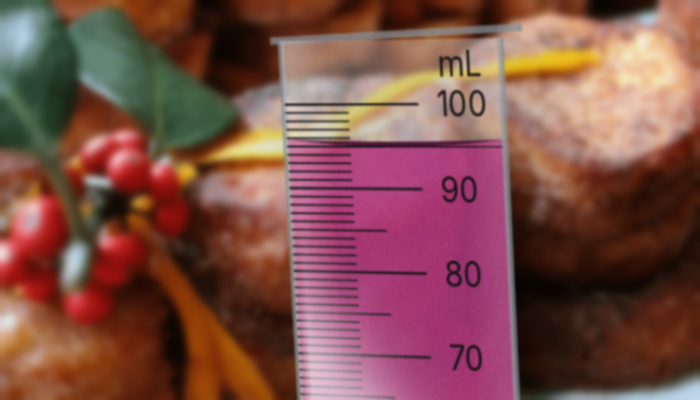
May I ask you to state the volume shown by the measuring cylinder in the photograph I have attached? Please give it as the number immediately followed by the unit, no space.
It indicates 95mL
